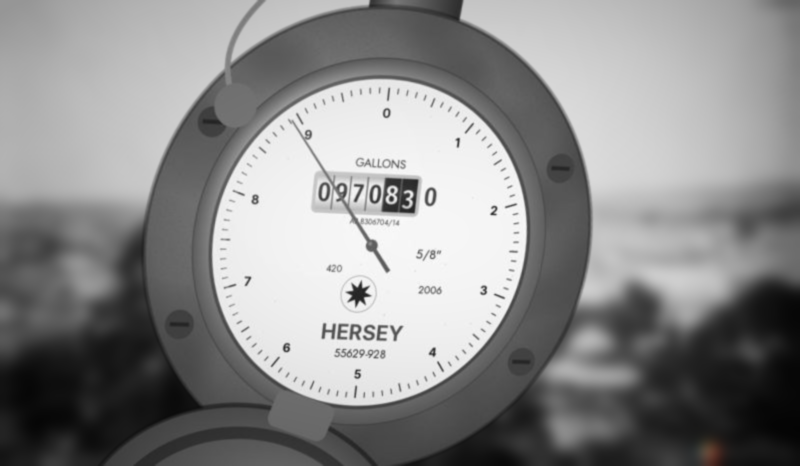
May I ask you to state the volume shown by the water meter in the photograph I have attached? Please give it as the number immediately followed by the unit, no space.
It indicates 970828.9gal
